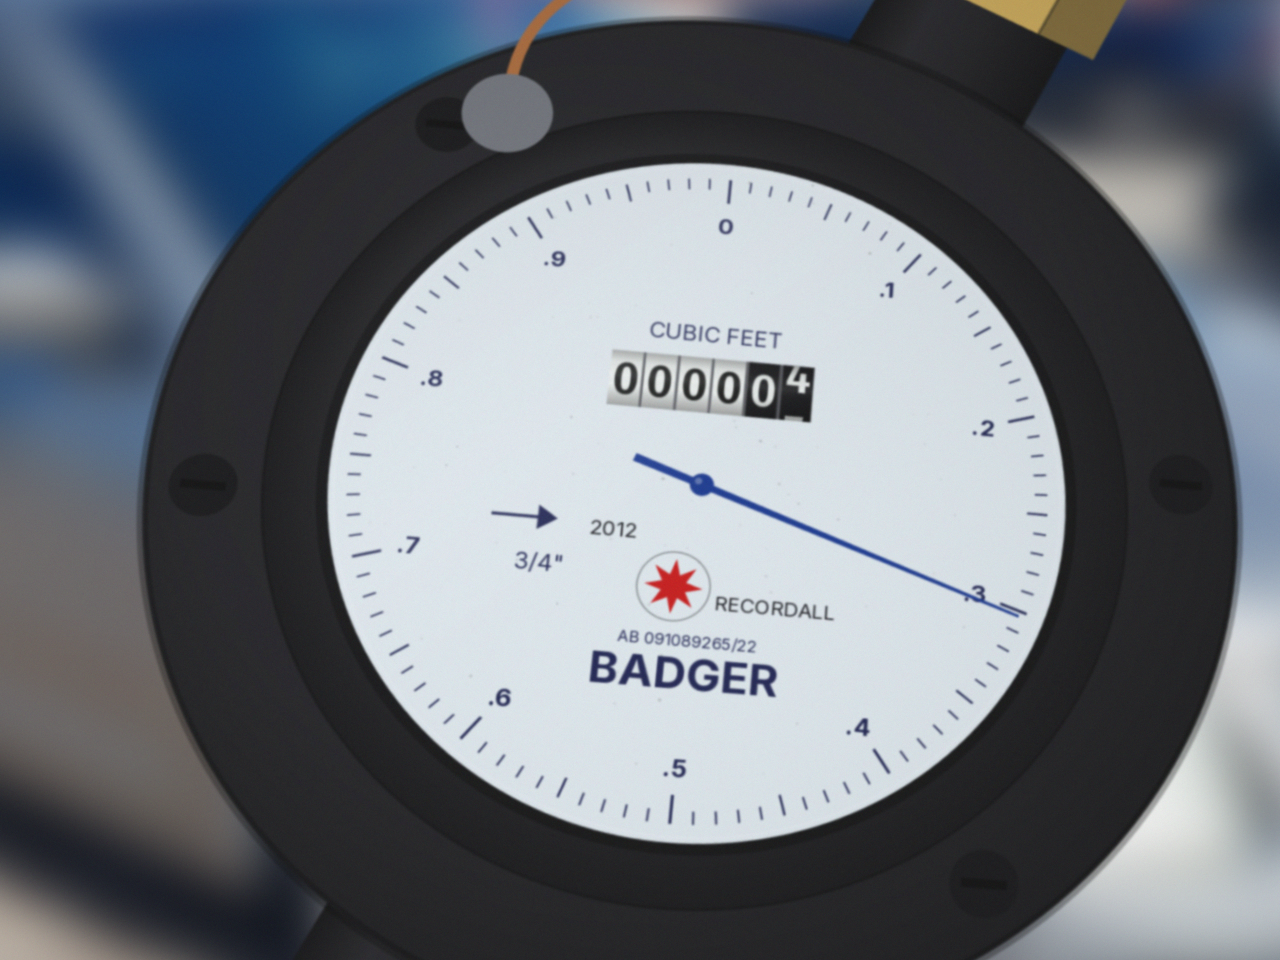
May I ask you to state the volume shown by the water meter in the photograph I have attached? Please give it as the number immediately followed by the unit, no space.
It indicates 4.30ft³
